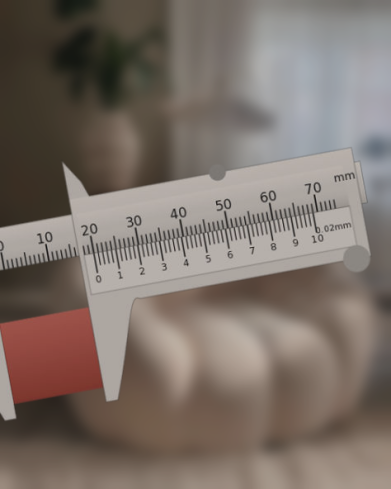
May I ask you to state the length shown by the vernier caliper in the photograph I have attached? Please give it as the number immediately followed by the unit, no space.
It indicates 20.0mm
